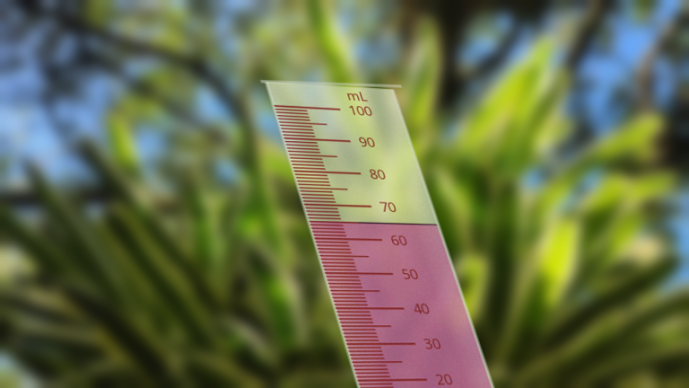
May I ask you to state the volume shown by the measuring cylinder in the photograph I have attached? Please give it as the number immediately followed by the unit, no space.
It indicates 65mL
